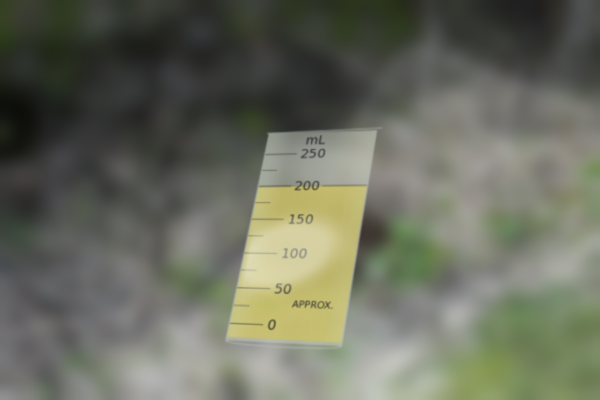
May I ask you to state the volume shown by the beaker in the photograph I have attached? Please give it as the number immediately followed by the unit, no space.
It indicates 200mL
